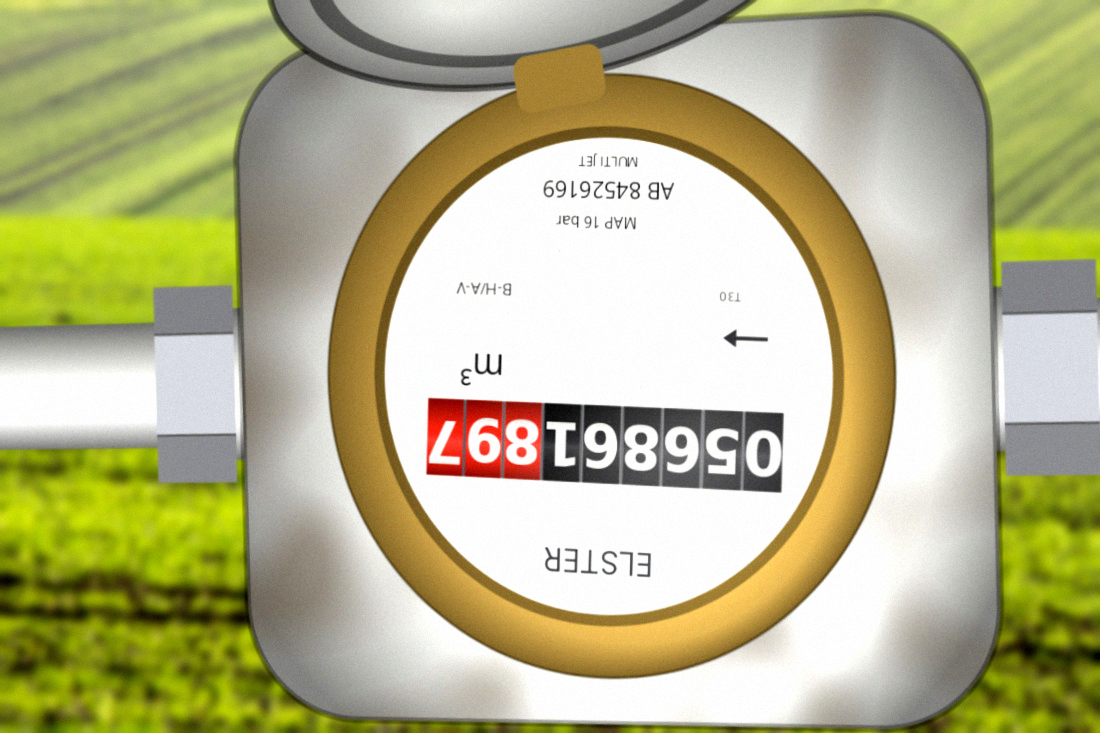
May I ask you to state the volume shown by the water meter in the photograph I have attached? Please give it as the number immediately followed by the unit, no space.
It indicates 56861.897m³
